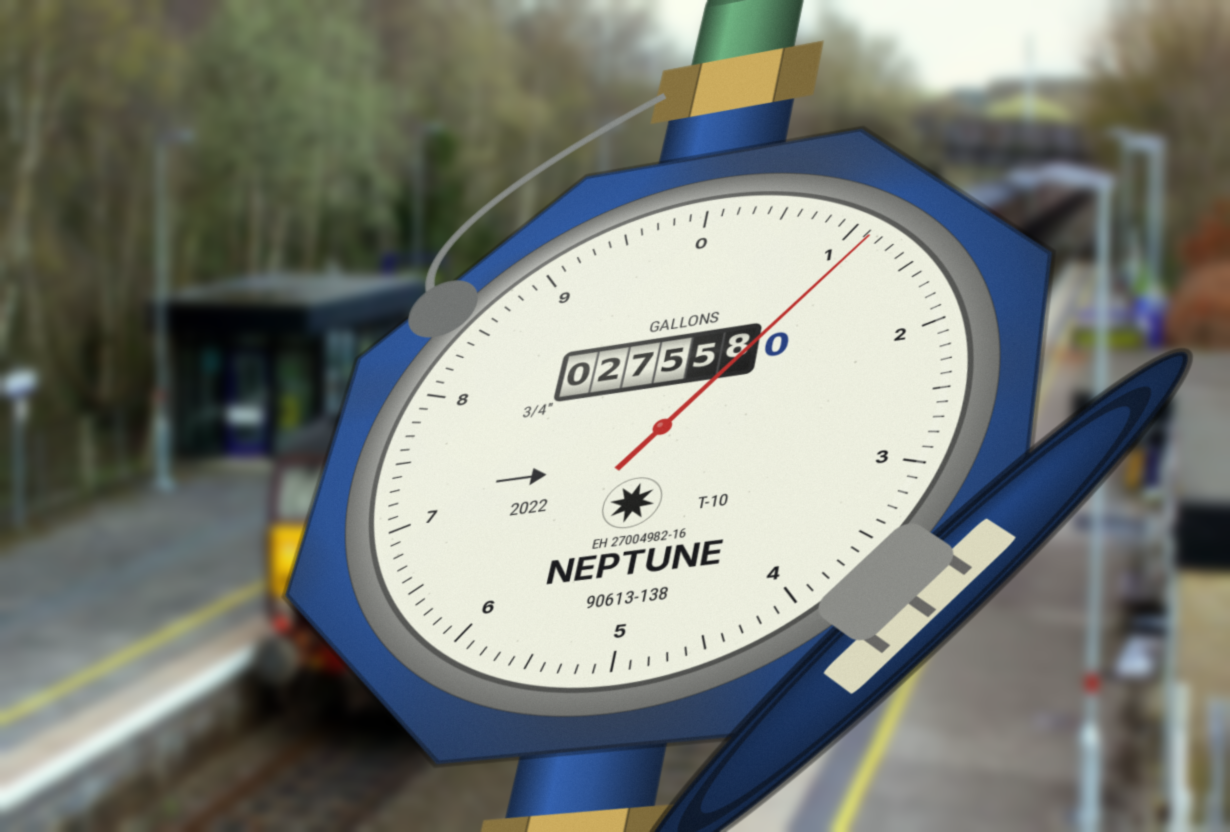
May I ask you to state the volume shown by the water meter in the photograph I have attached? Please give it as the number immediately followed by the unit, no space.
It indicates 275581.1gal
